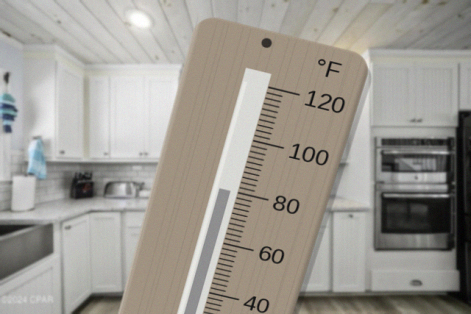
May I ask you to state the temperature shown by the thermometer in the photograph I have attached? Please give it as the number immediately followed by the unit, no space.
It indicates 80°F
